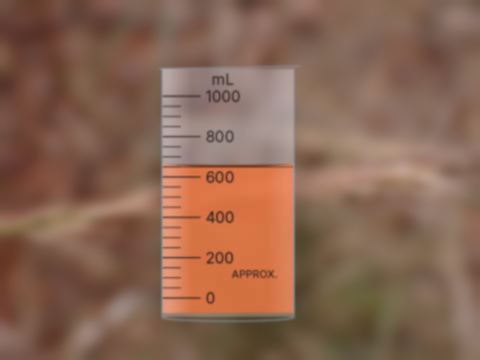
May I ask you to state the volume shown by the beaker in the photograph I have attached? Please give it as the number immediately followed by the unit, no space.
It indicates 650mL
